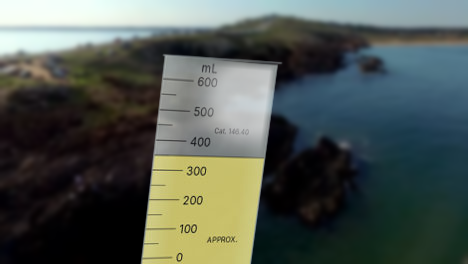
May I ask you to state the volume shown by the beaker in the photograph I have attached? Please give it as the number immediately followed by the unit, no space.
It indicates 350mL
